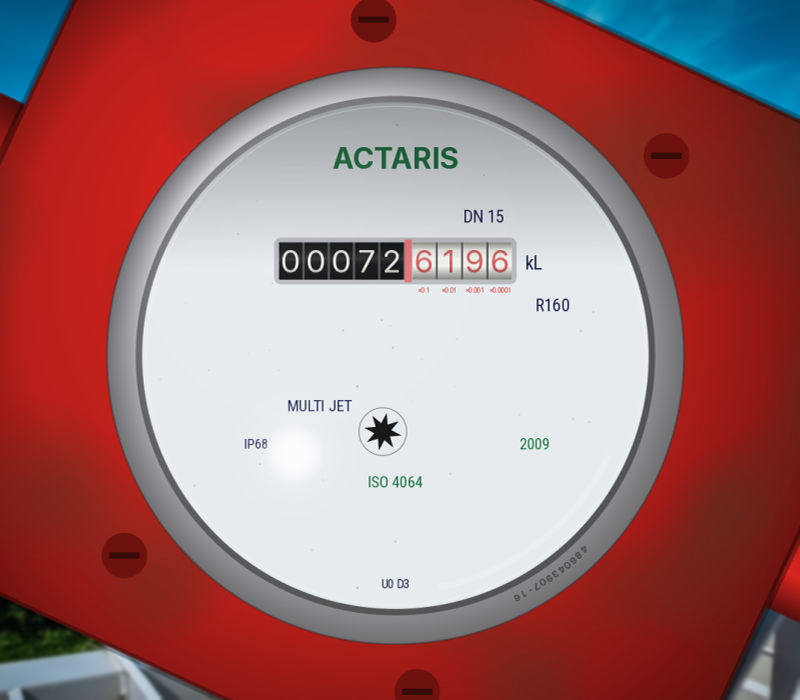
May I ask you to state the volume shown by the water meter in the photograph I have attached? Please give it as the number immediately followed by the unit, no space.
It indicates 72.6196kL
